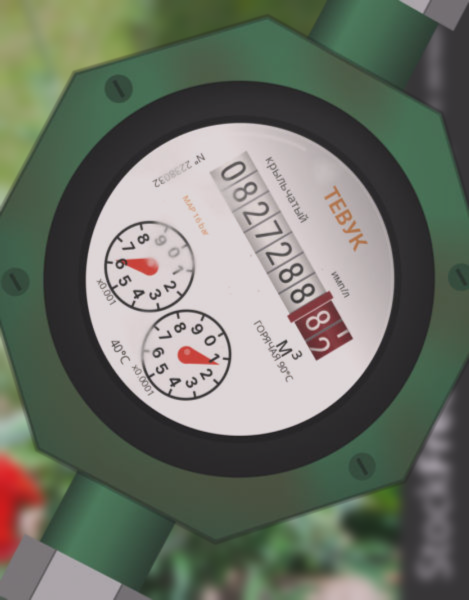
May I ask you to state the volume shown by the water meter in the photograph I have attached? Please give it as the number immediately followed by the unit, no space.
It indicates 827288.8161m³
